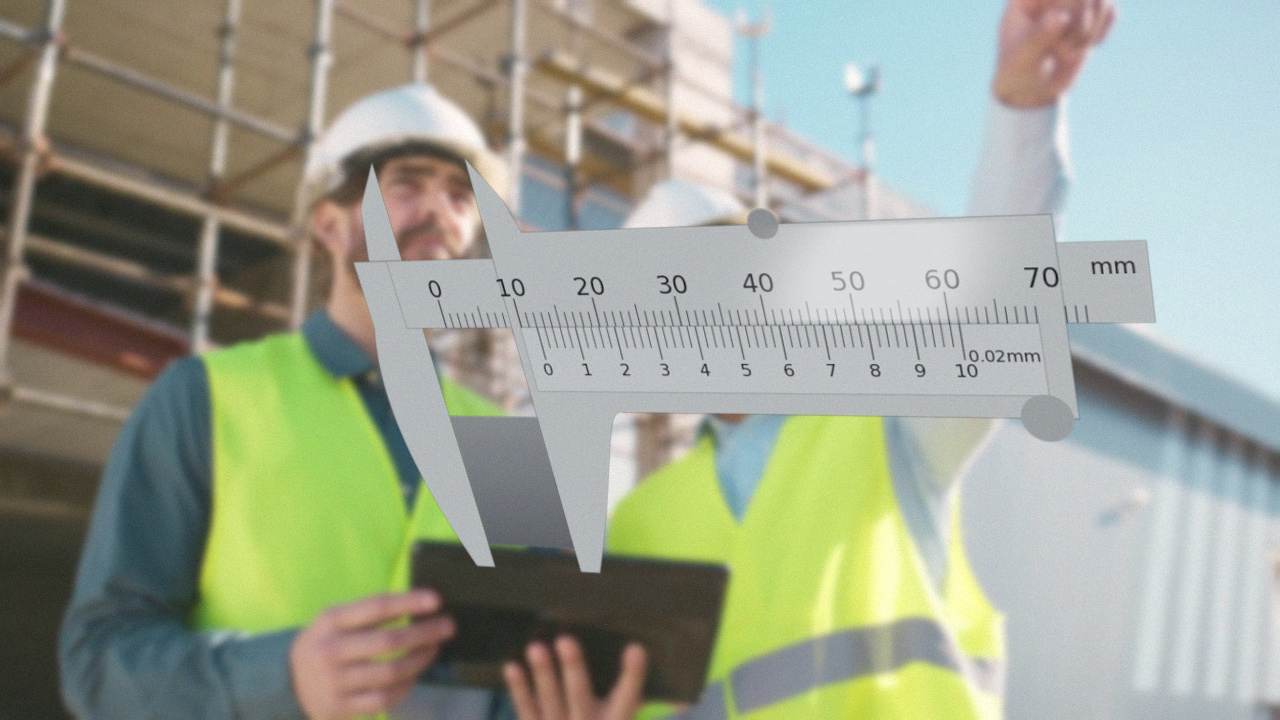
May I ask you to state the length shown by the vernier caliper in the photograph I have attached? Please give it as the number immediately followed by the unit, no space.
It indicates 12.0mm
